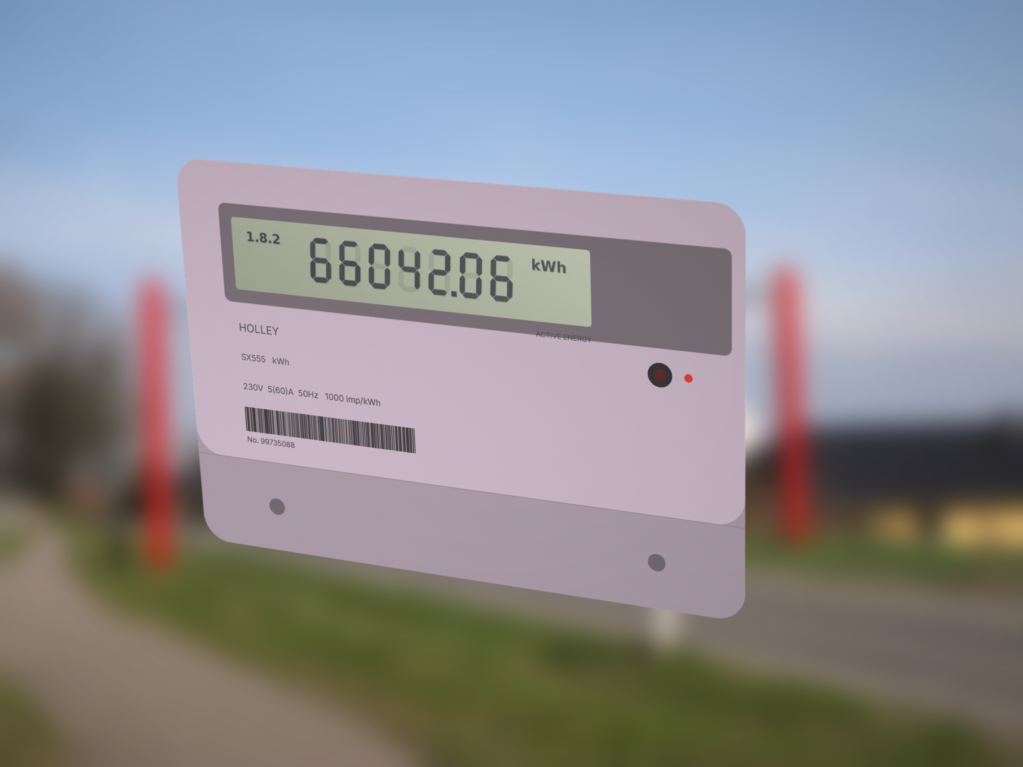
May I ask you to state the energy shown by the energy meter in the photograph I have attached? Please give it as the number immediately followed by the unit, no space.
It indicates 66042.06kWh
